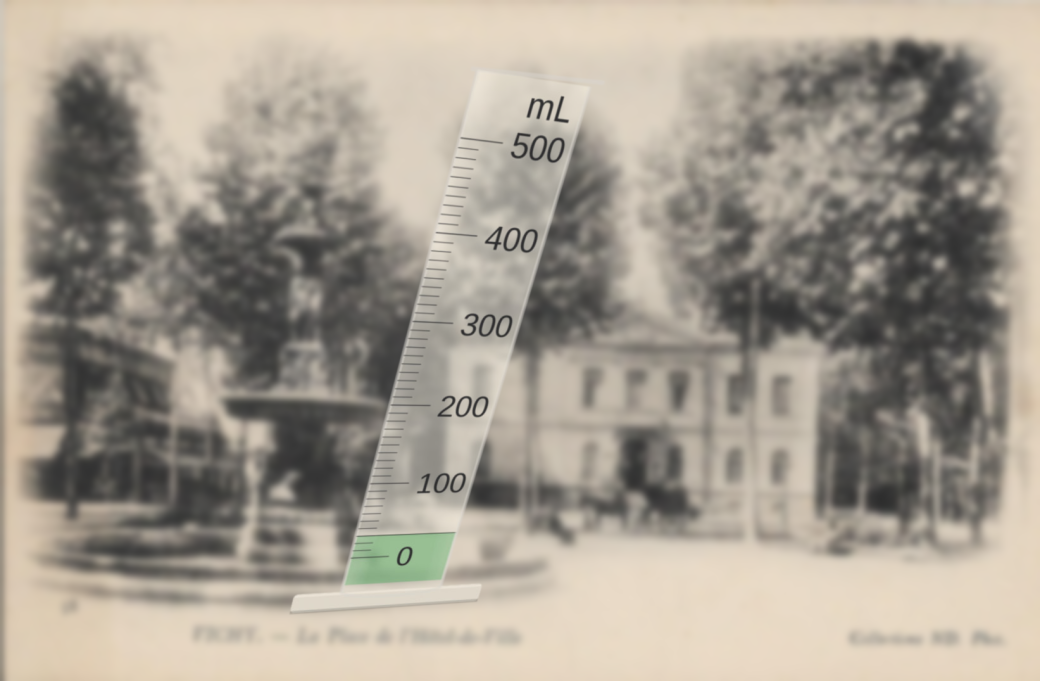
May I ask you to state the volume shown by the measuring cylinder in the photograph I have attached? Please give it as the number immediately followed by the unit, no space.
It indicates 30mL
